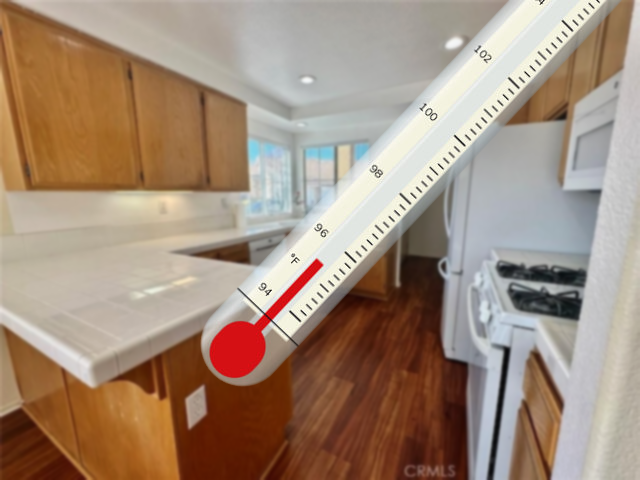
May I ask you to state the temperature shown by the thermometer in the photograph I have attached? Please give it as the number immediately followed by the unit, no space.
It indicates 95.4°F
